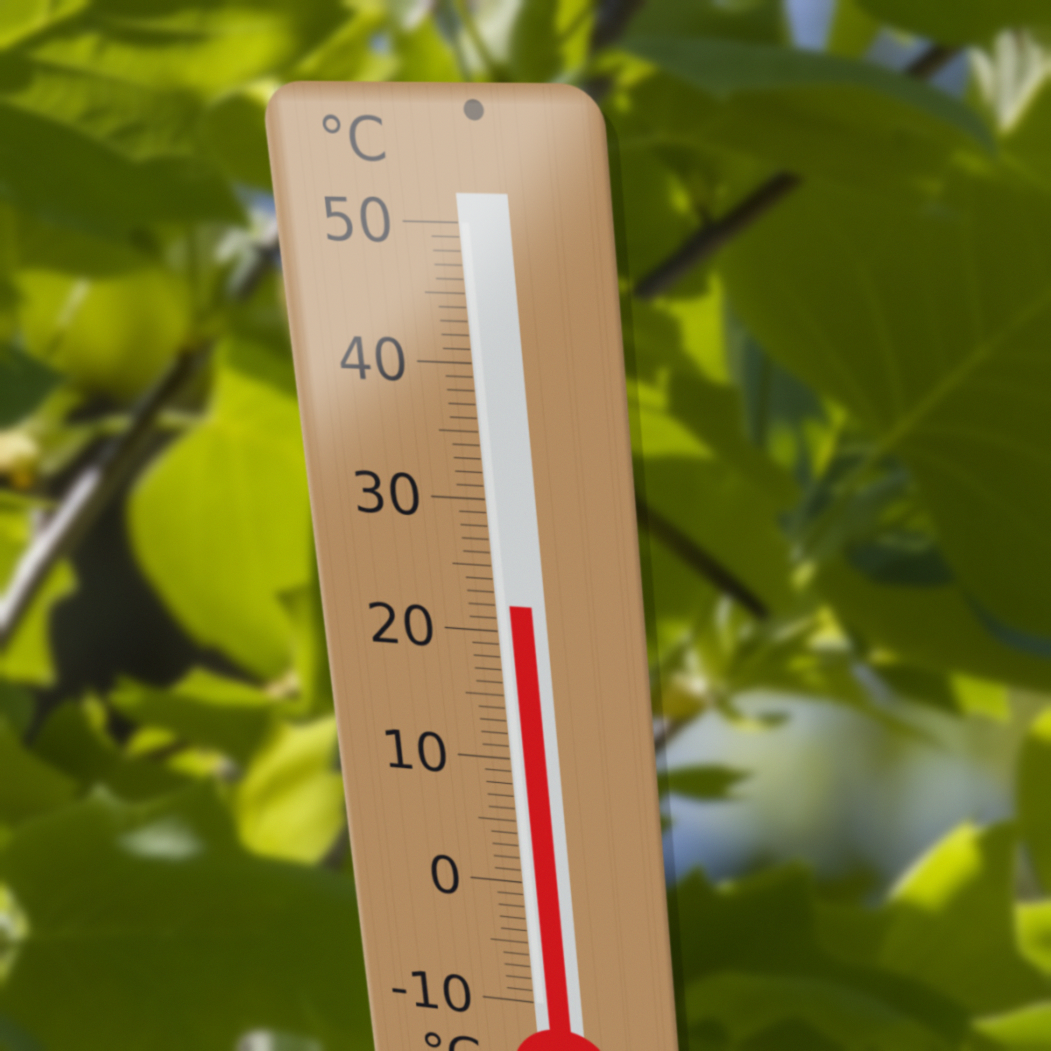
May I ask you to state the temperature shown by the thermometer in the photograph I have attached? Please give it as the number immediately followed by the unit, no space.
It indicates 22°C
